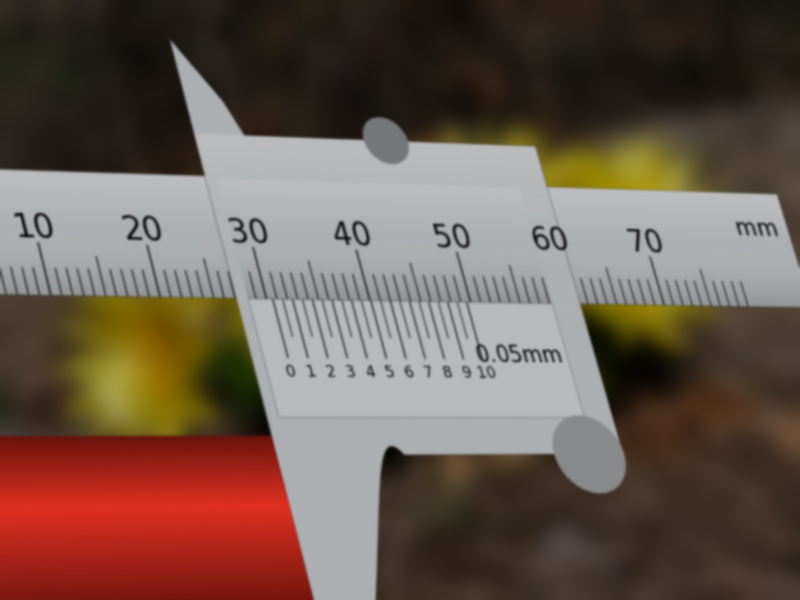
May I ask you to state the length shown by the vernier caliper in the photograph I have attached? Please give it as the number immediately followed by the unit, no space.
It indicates 30.6mm
